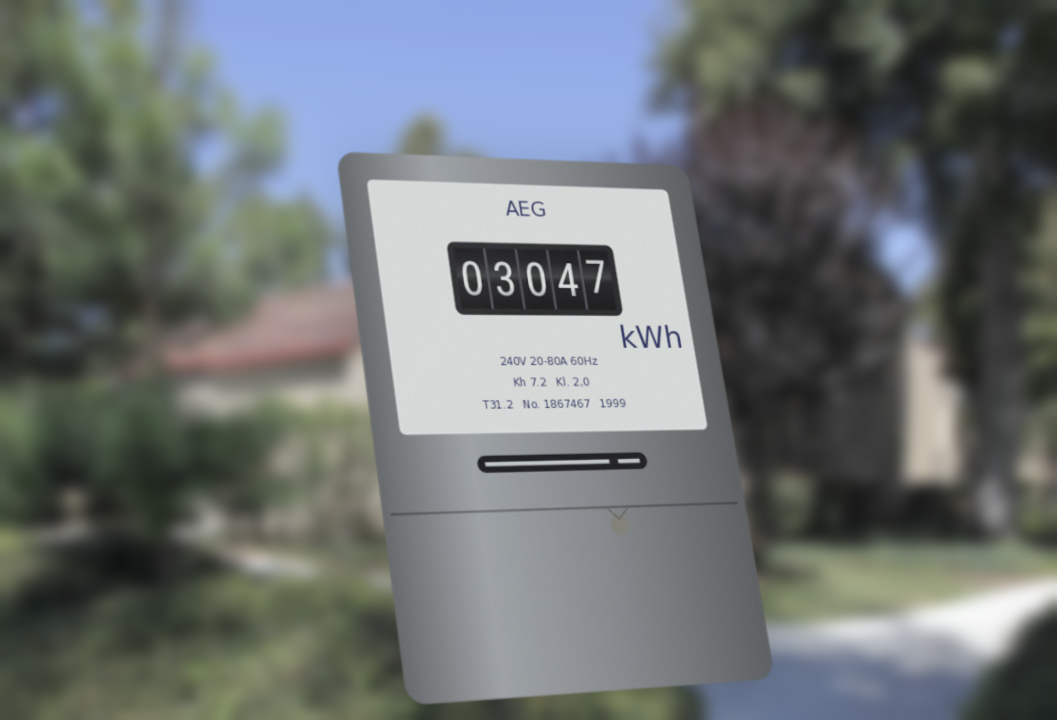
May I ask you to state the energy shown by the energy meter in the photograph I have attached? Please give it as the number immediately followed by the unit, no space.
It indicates 3047kWh
